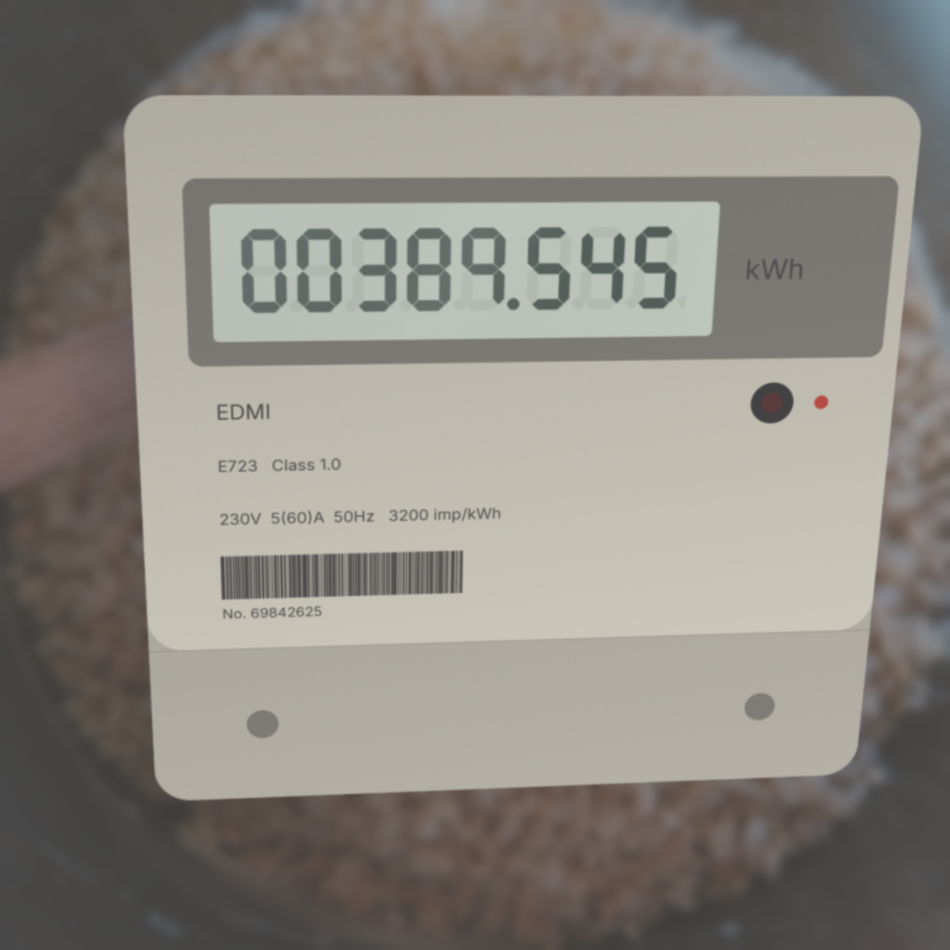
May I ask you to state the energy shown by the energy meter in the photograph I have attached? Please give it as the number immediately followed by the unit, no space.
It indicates 389.545kWh
